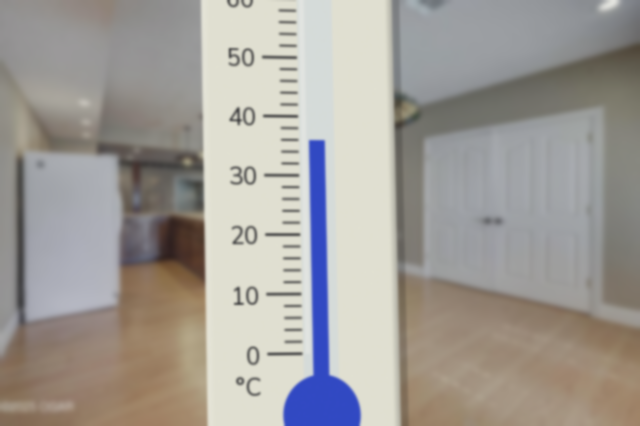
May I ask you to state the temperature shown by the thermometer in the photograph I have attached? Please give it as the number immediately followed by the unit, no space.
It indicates 36°C
